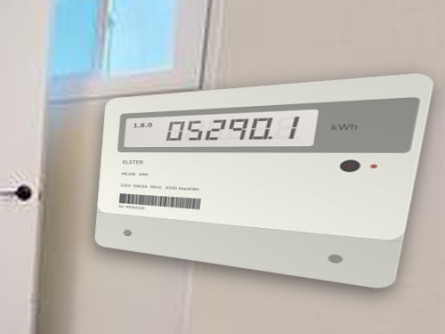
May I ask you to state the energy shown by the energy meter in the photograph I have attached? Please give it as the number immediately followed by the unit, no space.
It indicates 5290.1kWh
